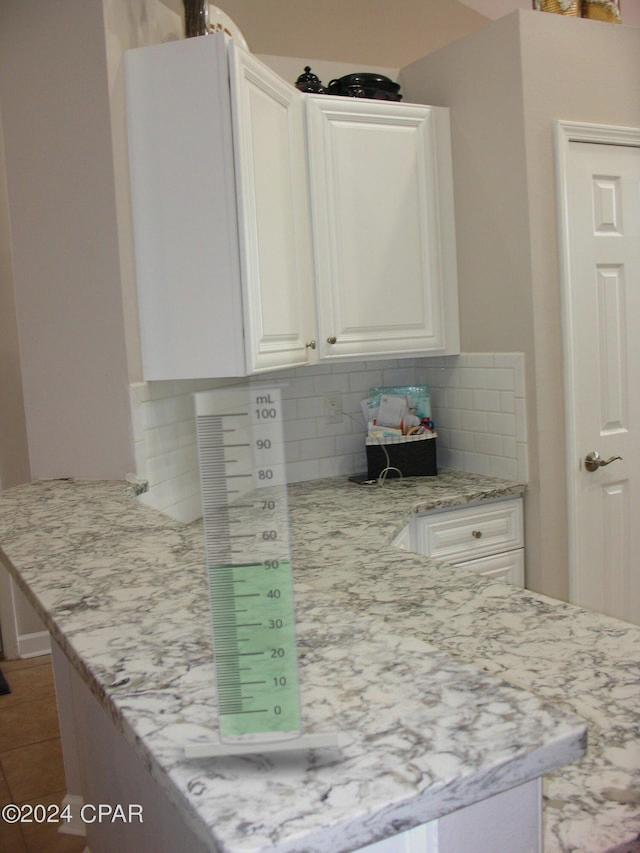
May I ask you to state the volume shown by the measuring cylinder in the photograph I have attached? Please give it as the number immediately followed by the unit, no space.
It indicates 50mL
